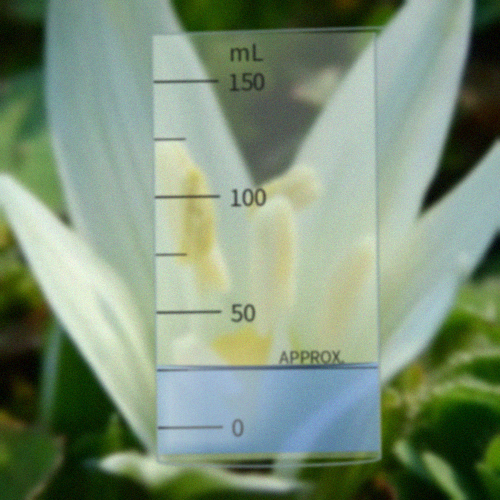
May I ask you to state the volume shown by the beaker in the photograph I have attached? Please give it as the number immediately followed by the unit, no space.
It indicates 25mL
